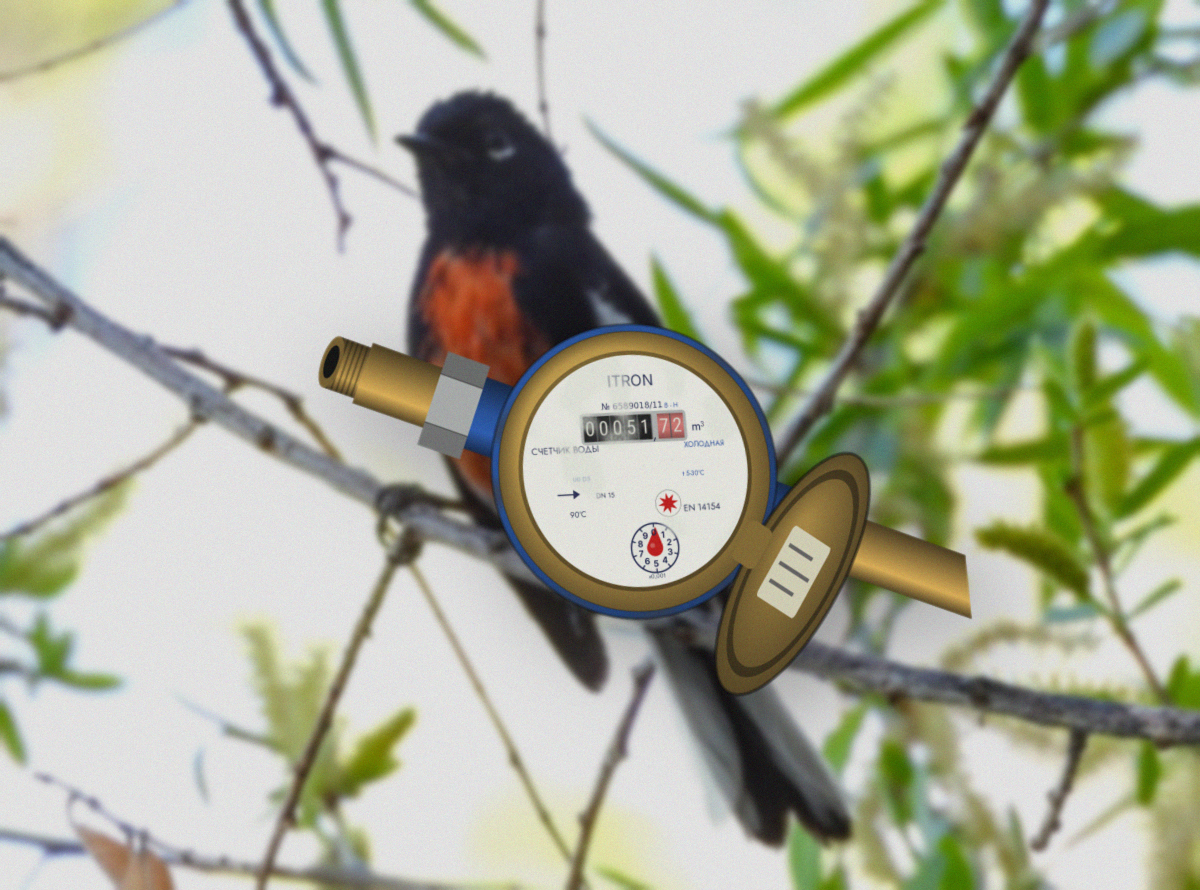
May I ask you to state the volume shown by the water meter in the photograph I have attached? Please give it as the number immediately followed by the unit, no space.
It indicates 51.720m³
